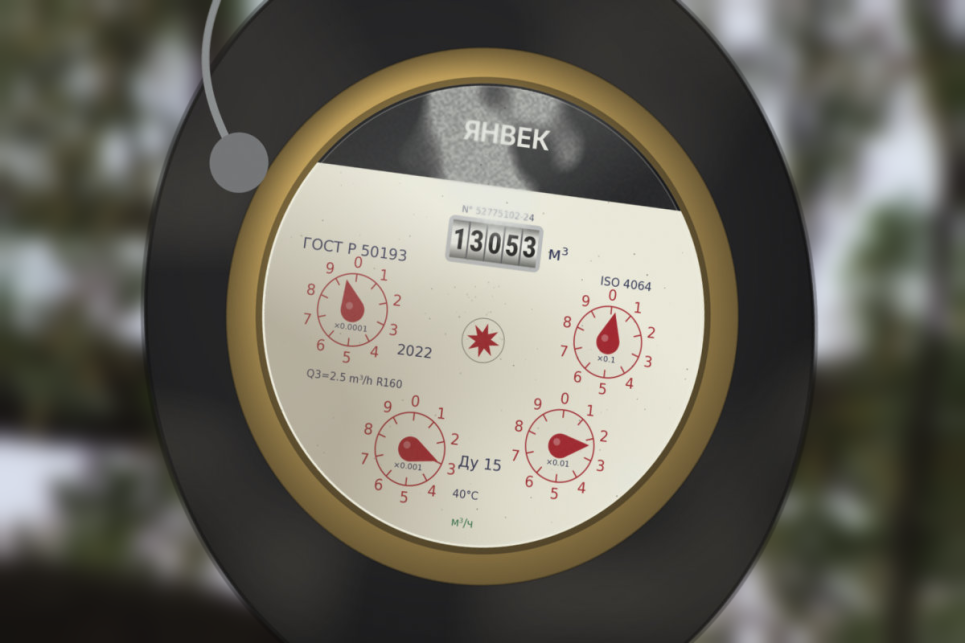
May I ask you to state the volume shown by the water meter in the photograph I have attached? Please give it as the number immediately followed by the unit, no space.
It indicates 13053.0229m³
